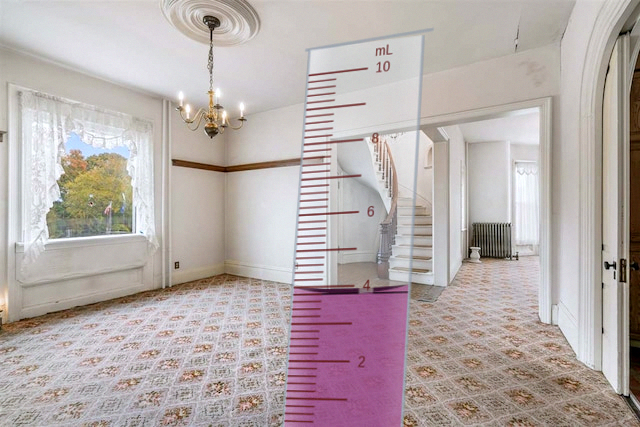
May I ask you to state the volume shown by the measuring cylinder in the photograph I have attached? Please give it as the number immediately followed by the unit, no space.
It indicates 3.8mL
